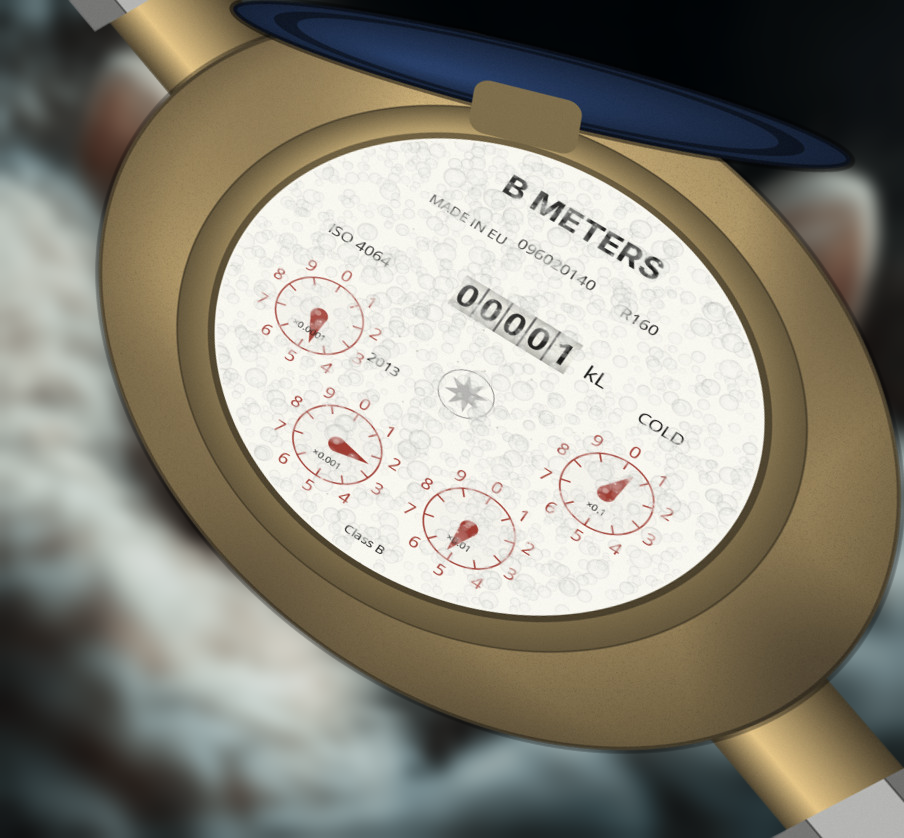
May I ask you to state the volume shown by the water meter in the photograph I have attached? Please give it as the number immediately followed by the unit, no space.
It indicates 1.0524kL
